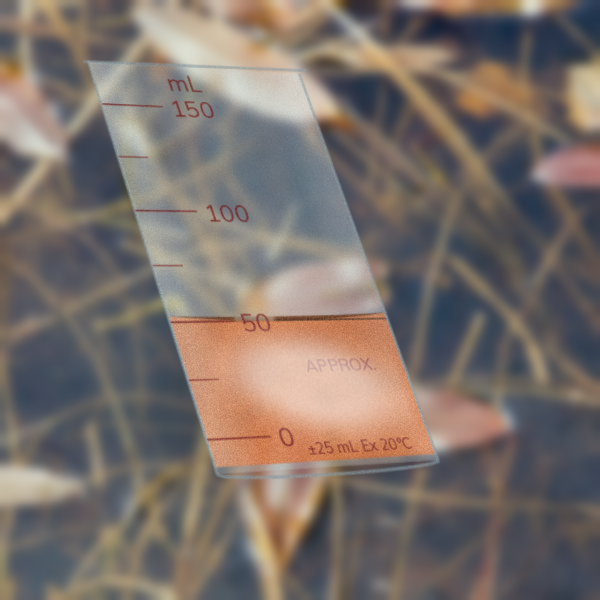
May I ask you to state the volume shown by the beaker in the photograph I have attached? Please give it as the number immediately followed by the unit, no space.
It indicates 50mL
